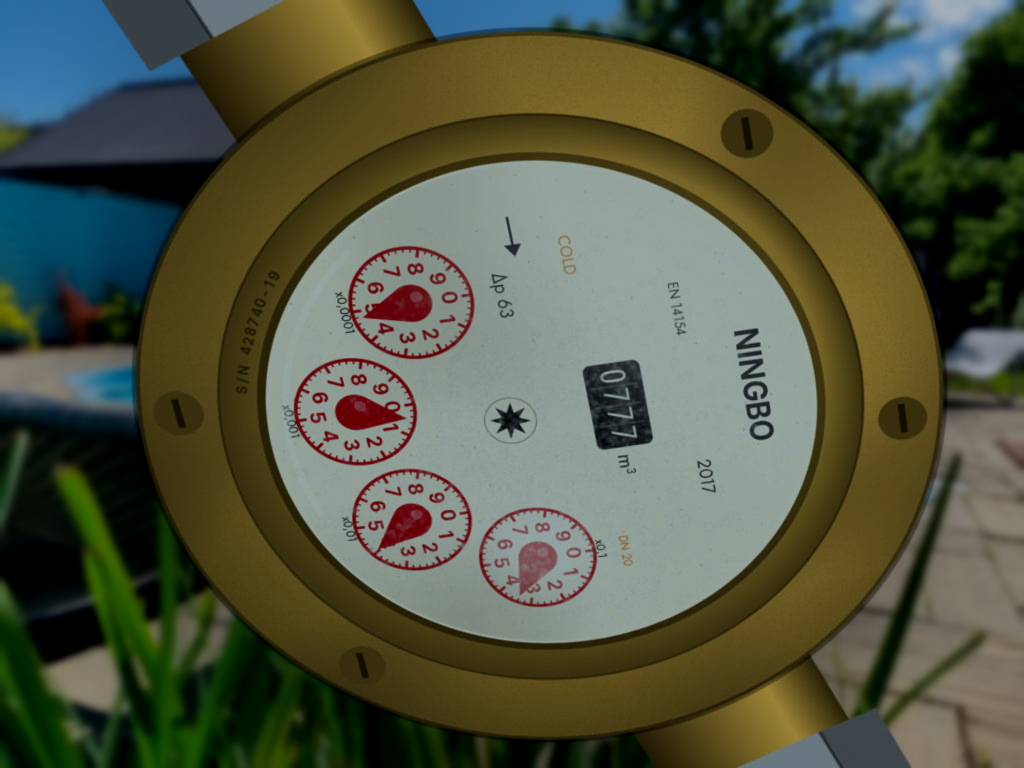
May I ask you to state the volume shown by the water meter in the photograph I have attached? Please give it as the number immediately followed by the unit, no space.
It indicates 777.3404m³
